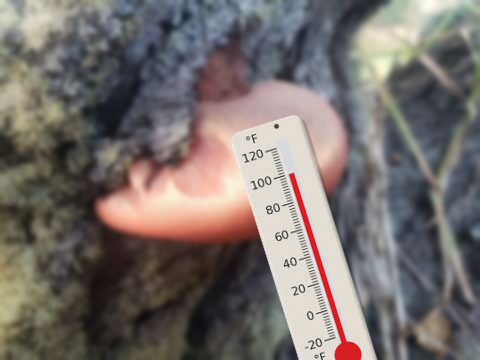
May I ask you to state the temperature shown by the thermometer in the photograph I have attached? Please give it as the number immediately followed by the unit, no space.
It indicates 100°F
